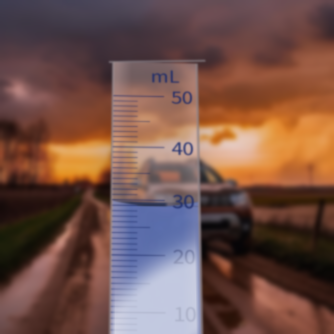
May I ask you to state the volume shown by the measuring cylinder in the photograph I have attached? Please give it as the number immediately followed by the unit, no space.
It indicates 29mL
